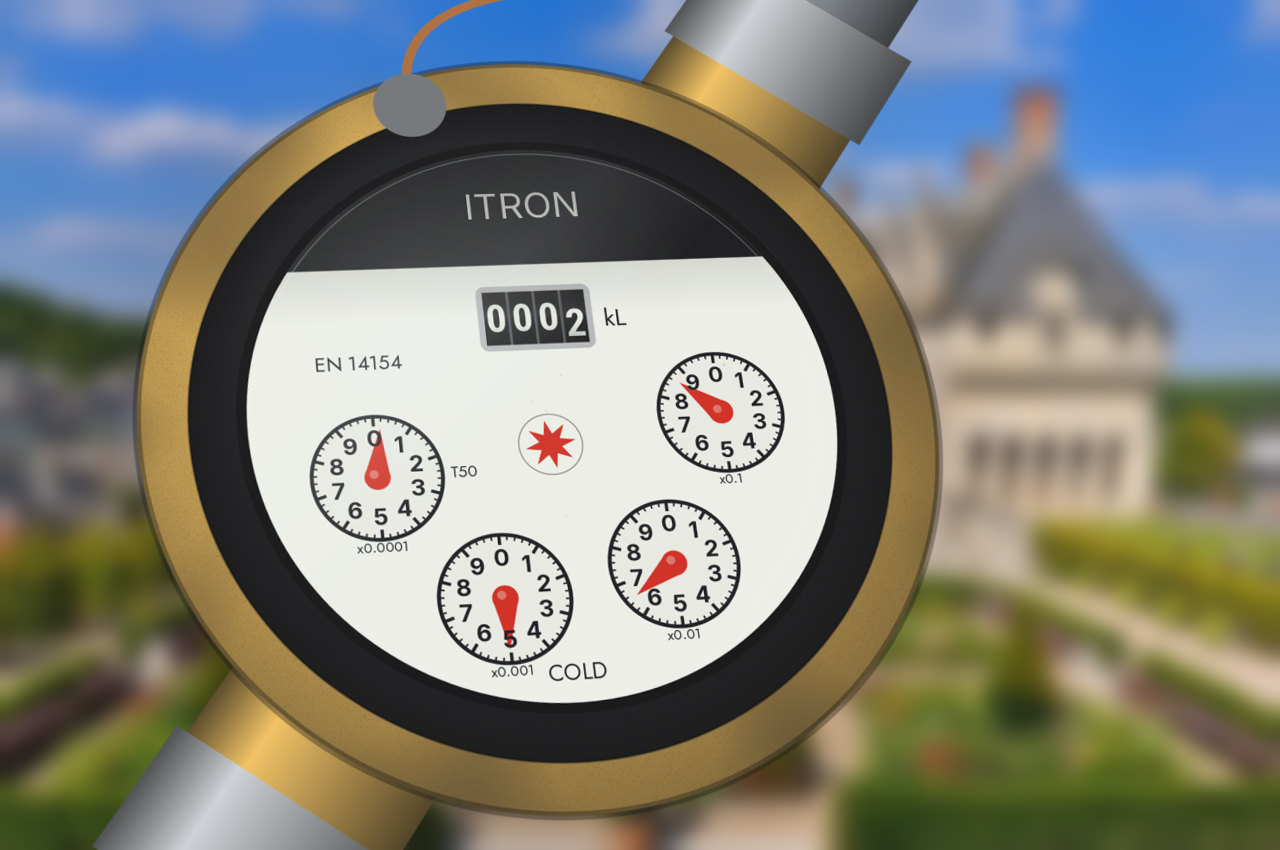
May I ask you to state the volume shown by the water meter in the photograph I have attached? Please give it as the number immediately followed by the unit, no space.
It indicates 1.8650kL
